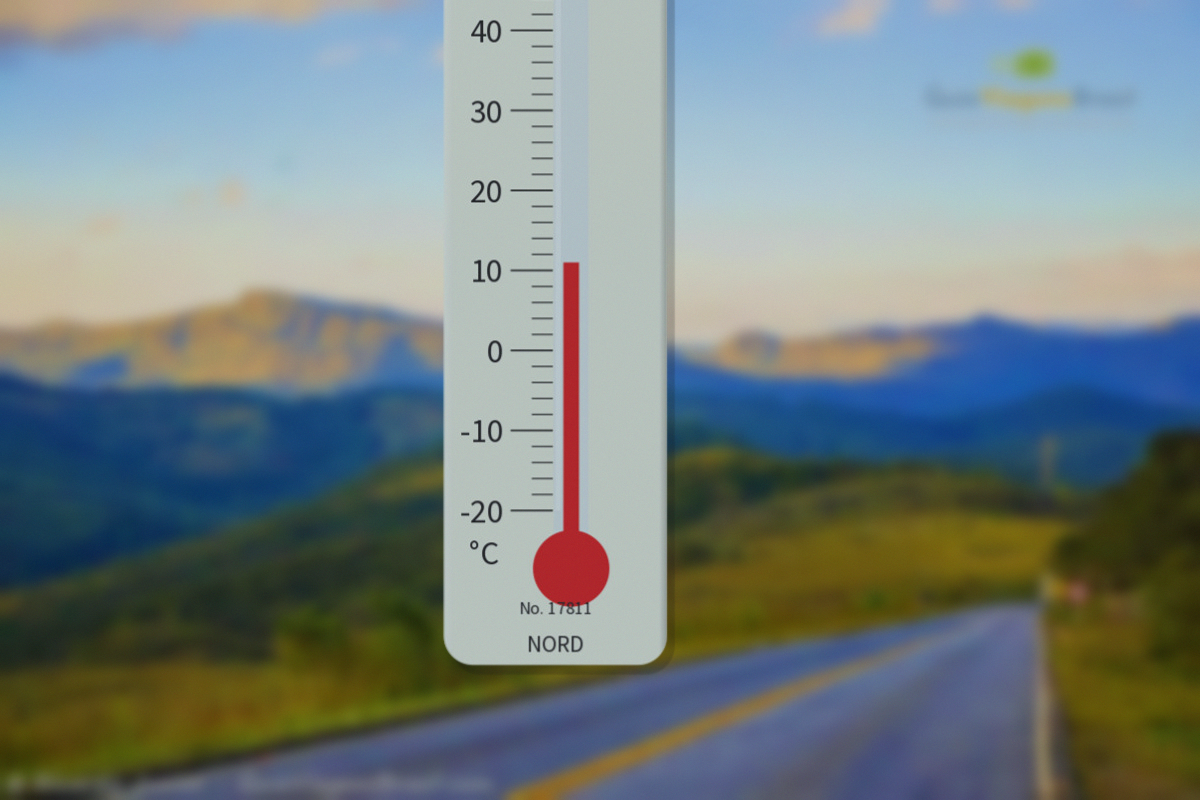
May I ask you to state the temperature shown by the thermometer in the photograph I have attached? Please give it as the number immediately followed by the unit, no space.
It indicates 11°C
